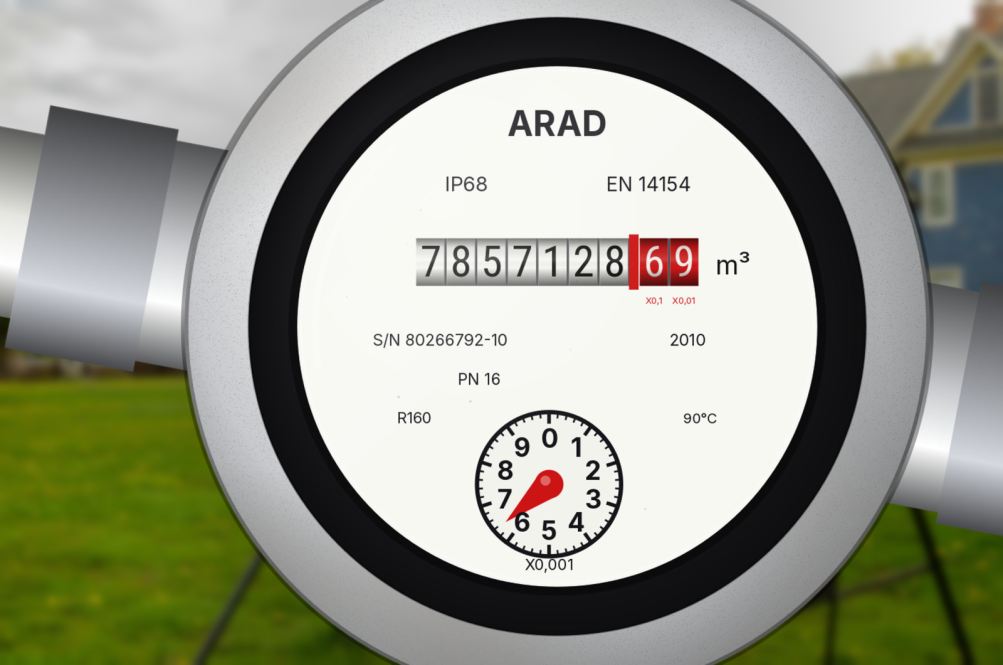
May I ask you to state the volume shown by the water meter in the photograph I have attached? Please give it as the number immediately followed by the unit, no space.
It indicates 7857128.696m³
